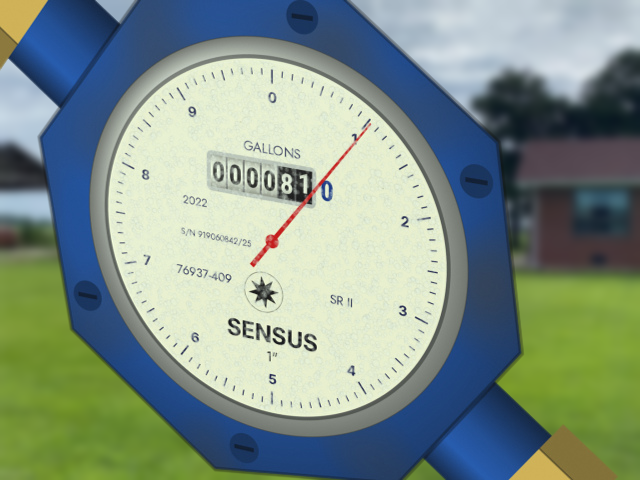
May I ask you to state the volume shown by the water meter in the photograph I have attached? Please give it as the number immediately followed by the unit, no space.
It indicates 811.0gal
